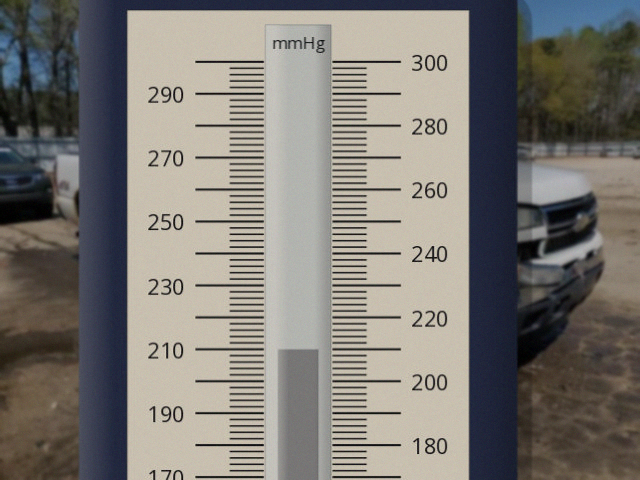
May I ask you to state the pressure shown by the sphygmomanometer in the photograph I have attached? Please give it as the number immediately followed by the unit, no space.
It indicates 210mmHg
